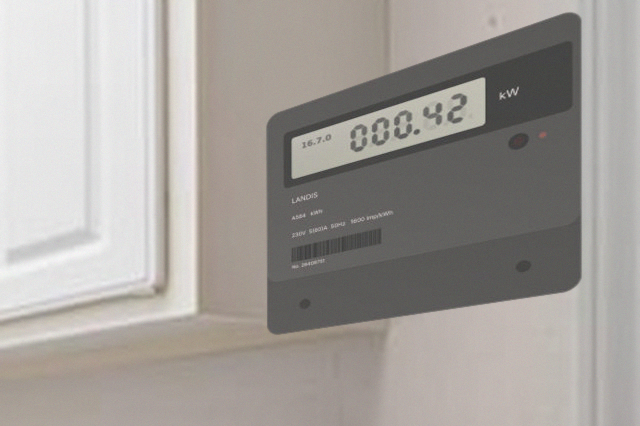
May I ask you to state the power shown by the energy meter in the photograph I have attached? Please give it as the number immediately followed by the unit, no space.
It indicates 0.42kW
